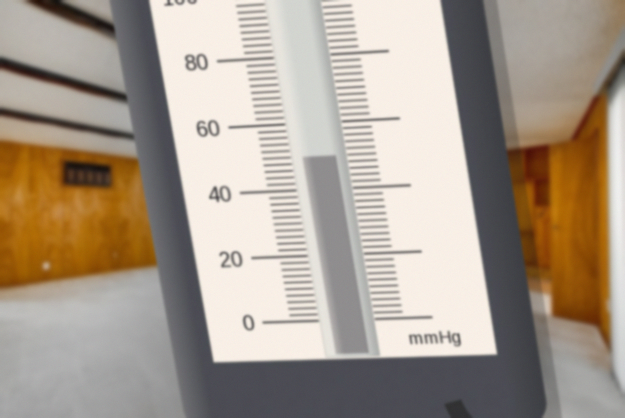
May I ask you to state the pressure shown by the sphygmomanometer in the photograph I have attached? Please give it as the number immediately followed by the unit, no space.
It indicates 50mmHg
